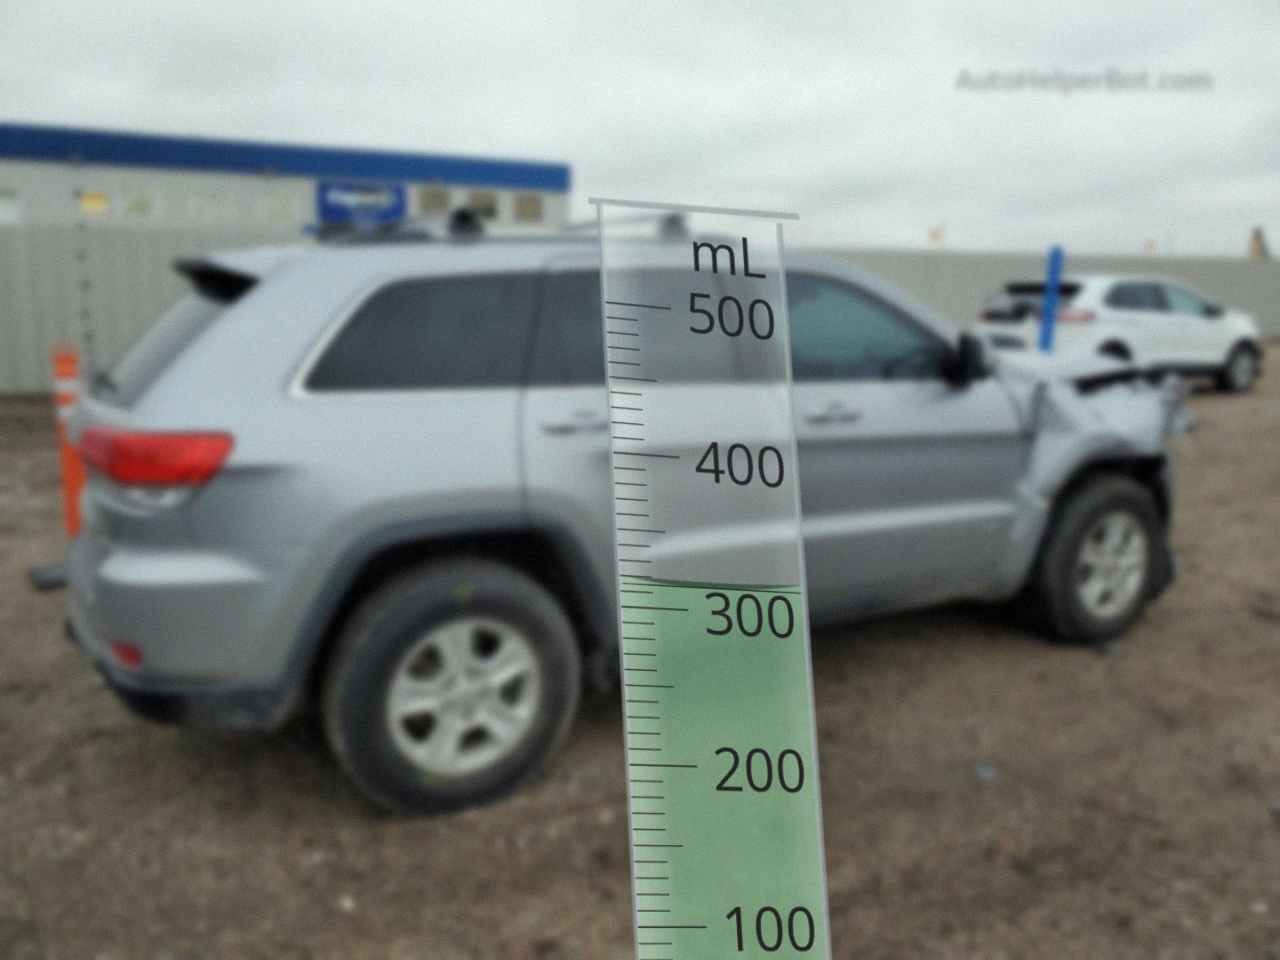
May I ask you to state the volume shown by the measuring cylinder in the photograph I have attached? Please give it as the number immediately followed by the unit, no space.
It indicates 315mL
